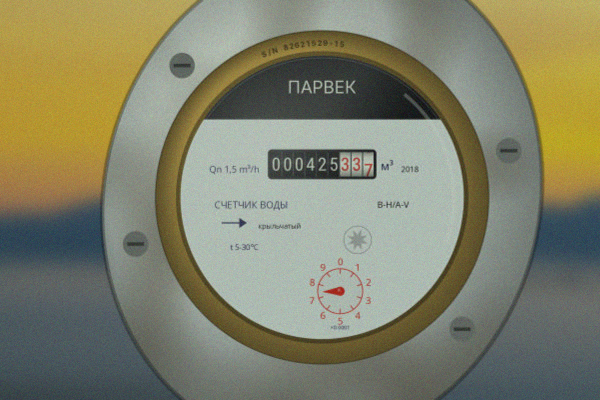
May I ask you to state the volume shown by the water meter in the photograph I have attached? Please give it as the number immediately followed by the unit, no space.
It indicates 425.3367m³
